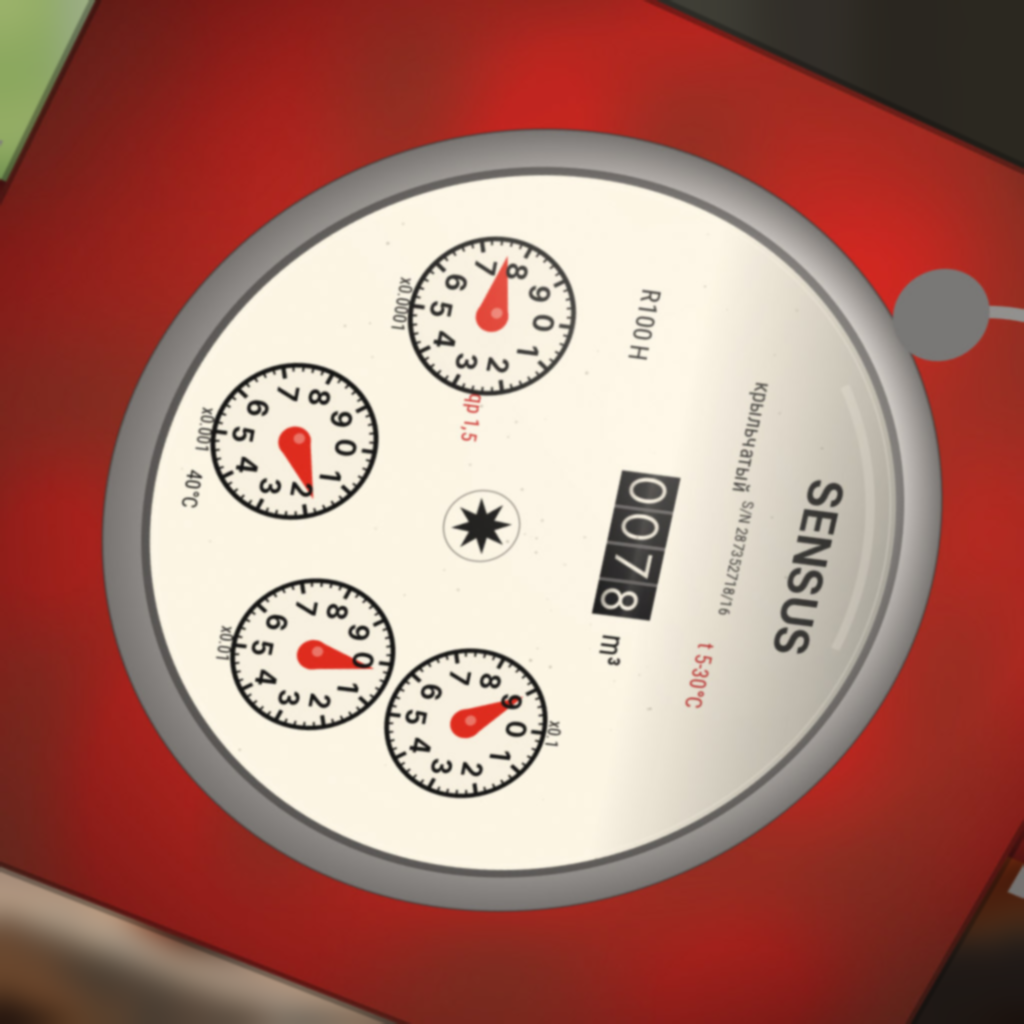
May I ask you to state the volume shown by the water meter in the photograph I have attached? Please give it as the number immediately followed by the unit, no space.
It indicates 77.9017m³
